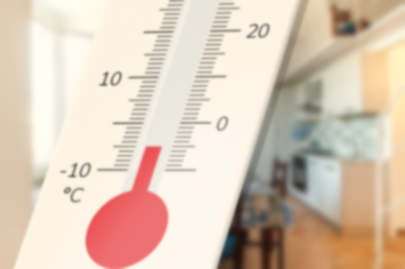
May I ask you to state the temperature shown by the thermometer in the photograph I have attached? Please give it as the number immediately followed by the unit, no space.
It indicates -5°C
